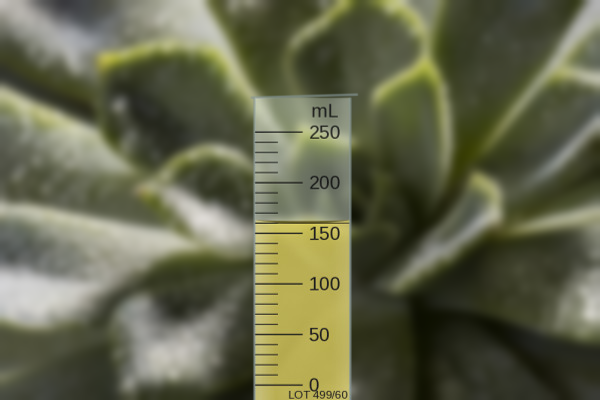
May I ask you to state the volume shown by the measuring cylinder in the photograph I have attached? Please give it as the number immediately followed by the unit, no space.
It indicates 160mL
